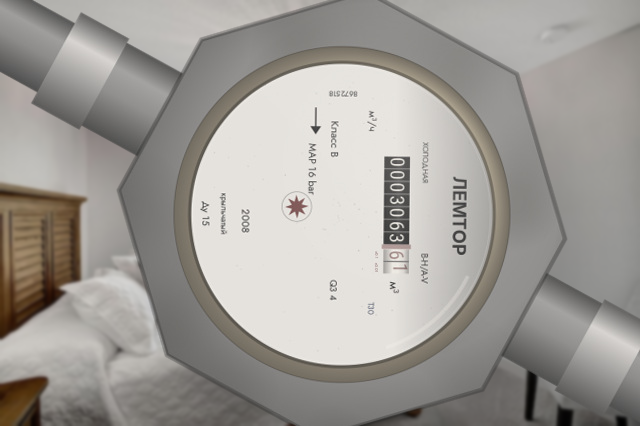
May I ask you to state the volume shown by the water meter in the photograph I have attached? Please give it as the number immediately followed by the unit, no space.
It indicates 3063.61m³
